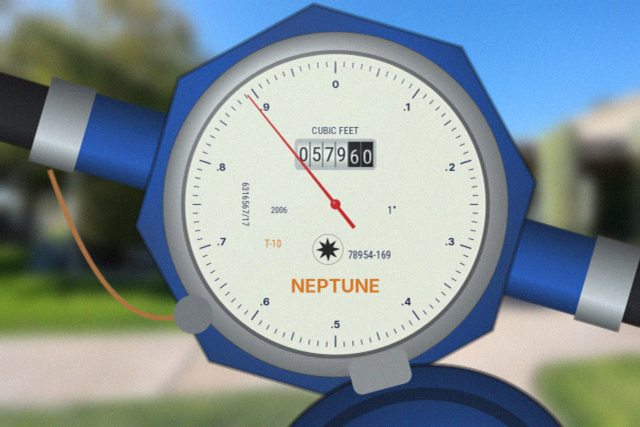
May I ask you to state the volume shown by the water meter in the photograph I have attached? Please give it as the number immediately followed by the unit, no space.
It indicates 57959.89ft³
